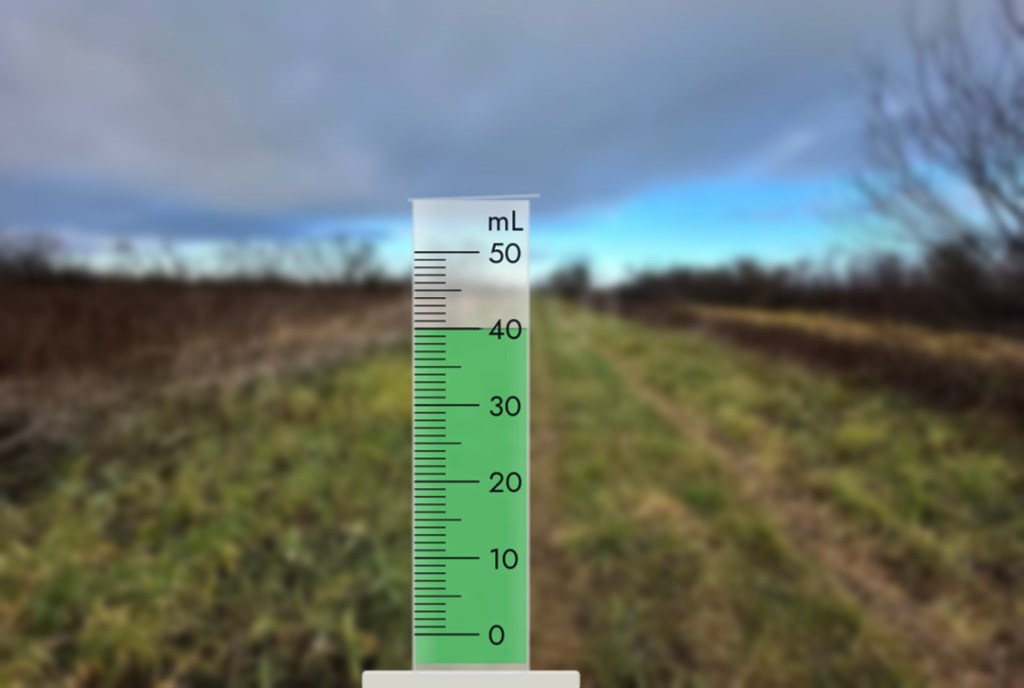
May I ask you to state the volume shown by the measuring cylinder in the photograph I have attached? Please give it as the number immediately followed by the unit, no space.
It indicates 40mL
